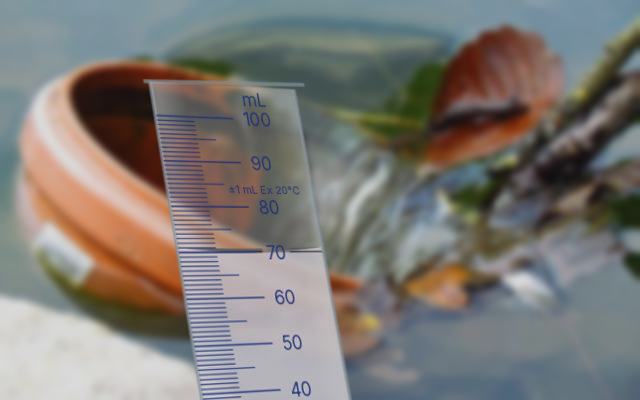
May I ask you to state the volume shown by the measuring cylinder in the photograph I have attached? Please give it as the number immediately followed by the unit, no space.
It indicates 70mL
